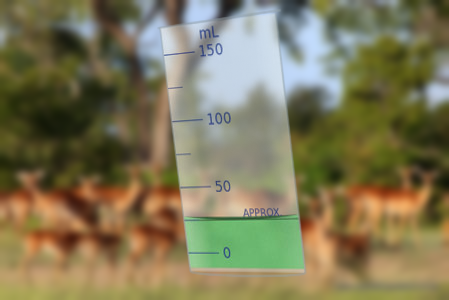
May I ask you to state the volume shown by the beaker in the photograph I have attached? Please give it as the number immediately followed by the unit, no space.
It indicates 25mL
